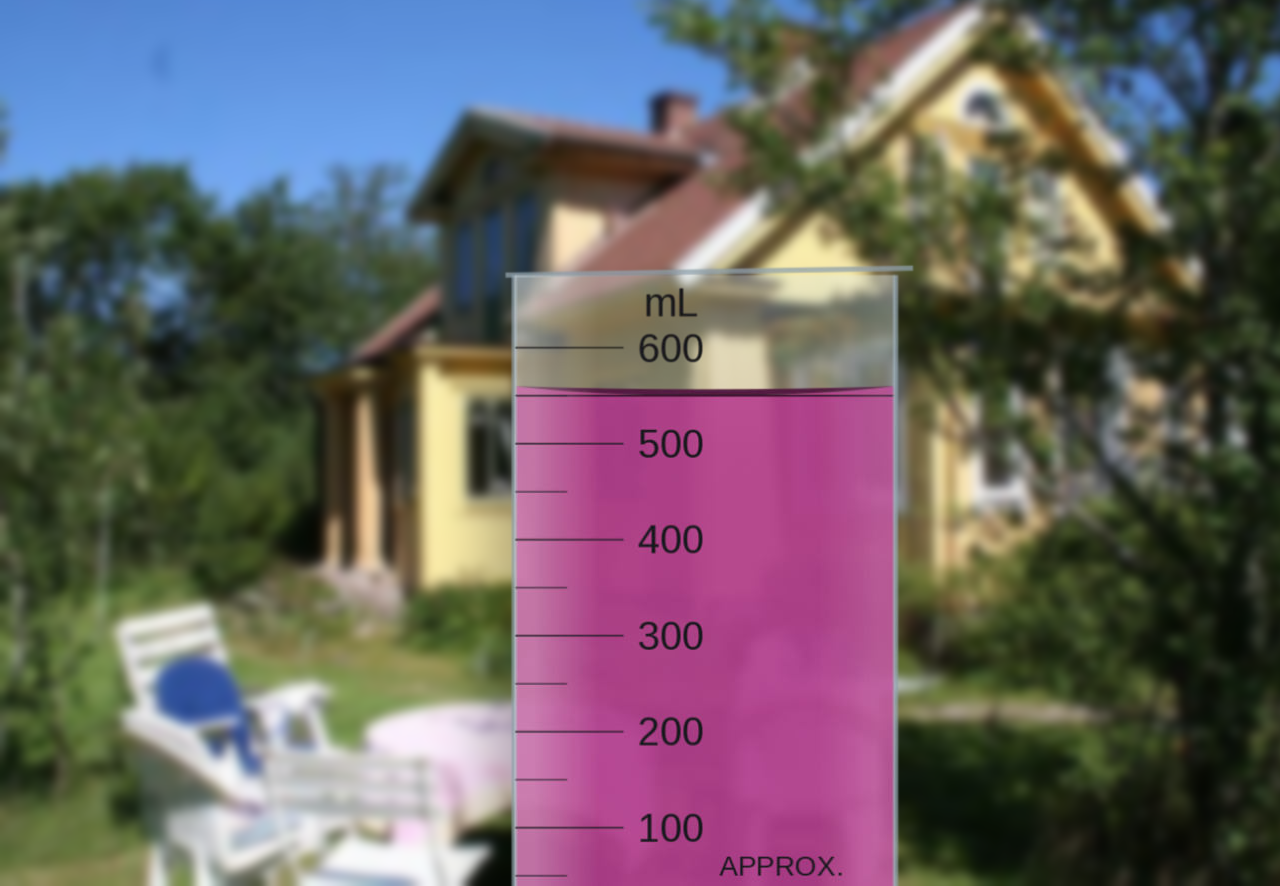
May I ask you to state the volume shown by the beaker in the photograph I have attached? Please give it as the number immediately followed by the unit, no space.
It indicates 550mL
